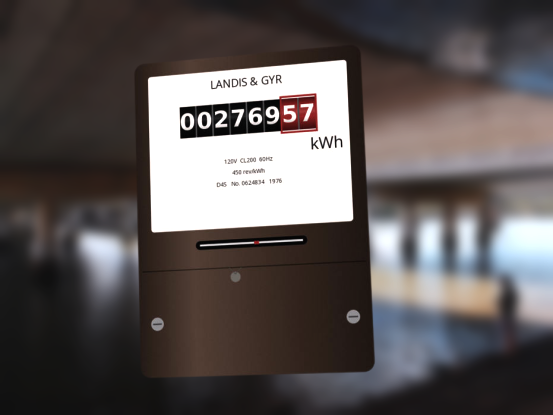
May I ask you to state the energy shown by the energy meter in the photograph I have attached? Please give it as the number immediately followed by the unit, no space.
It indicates 2769.57kWh
